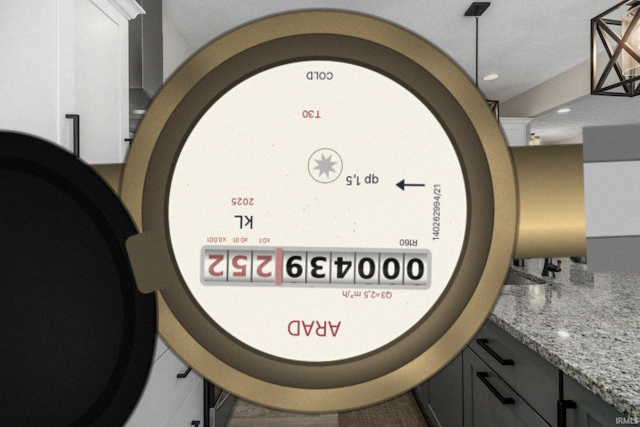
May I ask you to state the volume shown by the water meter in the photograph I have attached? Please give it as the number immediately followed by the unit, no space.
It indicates 439.252kL
